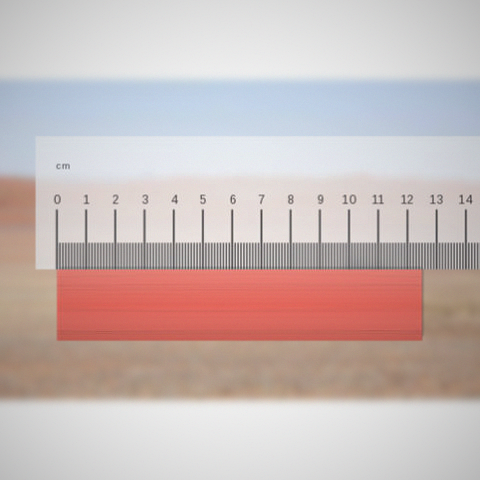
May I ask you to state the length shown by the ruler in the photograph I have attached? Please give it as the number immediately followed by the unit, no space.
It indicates 12.5cm
